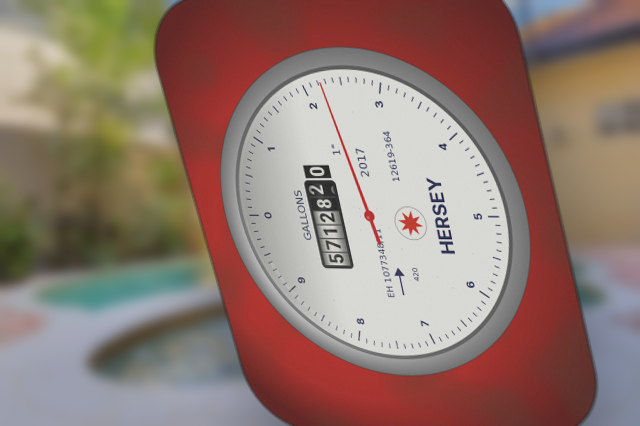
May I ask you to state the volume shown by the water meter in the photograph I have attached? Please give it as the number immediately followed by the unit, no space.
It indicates 5712822.2gal
